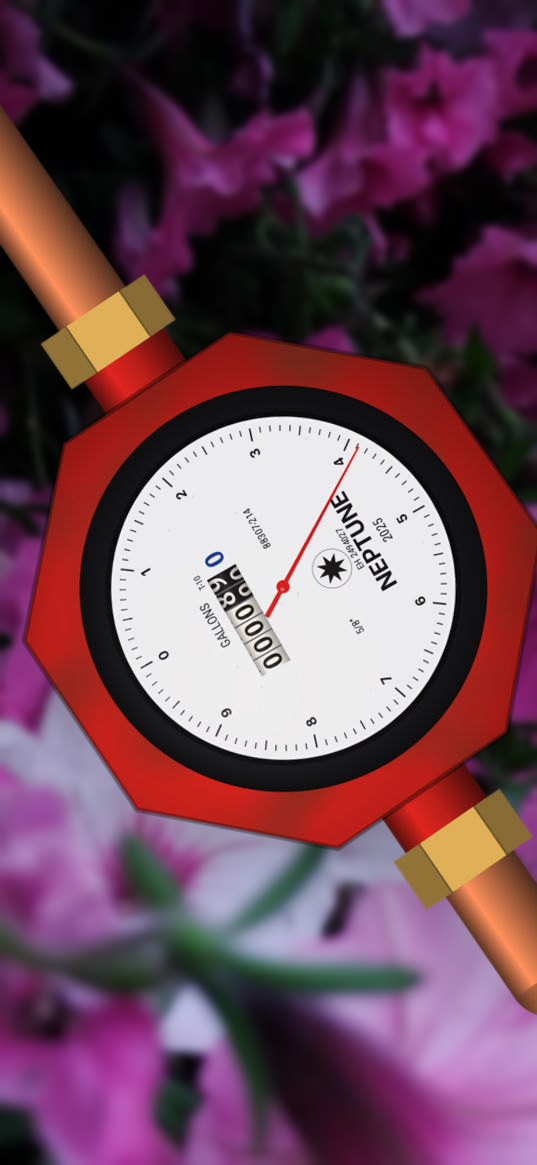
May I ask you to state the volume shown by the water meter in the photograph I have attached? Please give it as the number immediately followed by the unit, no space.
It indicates 894.1gal
